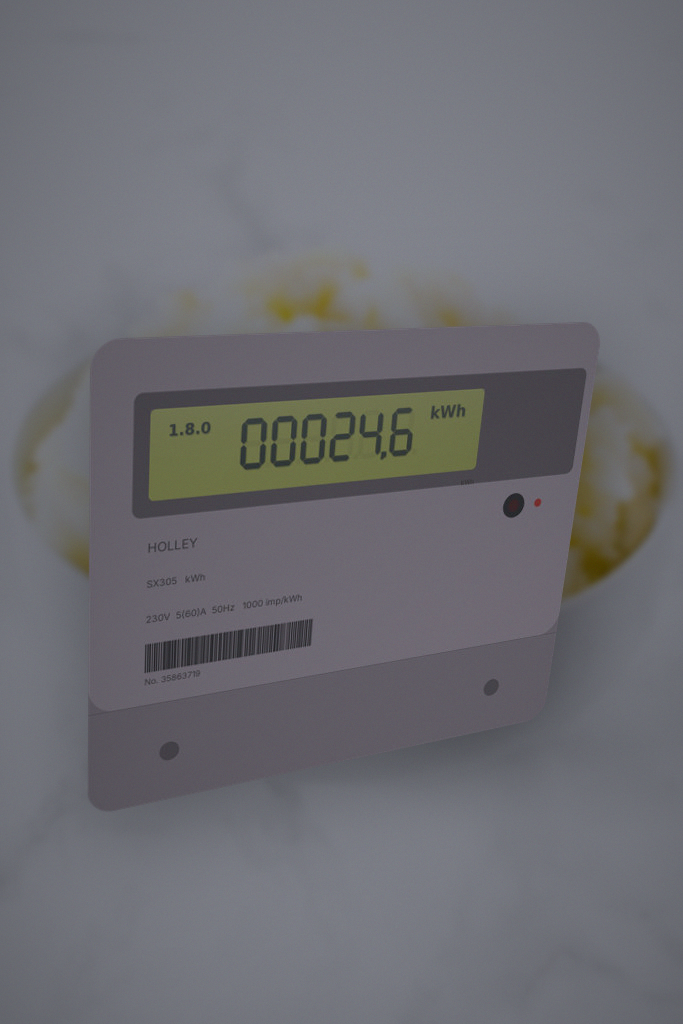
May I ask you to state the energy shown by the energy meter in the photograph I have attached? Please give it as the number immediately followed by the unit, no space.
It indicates 24.6kWh
